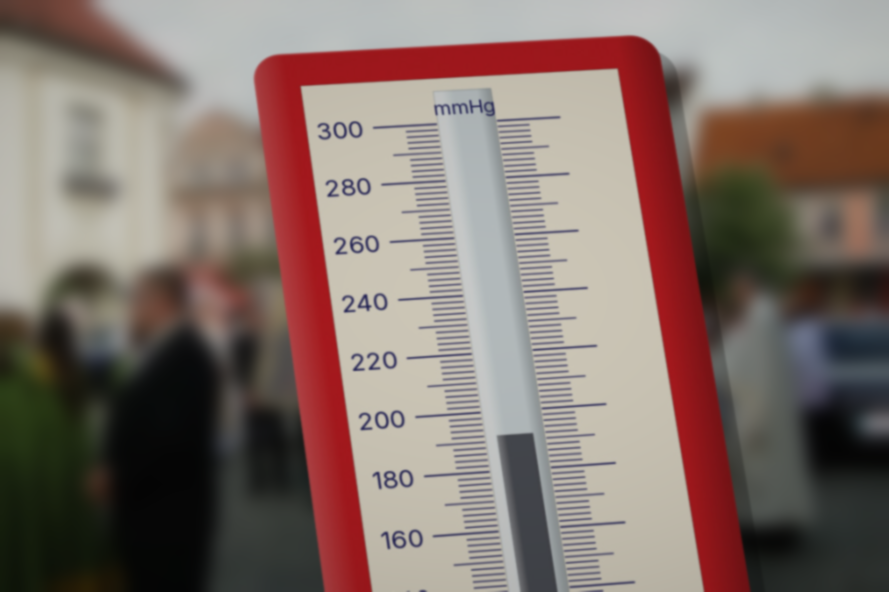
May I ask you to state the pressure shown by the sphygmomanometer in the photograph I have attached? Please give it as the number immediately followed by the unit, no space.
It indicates 192mmHg
